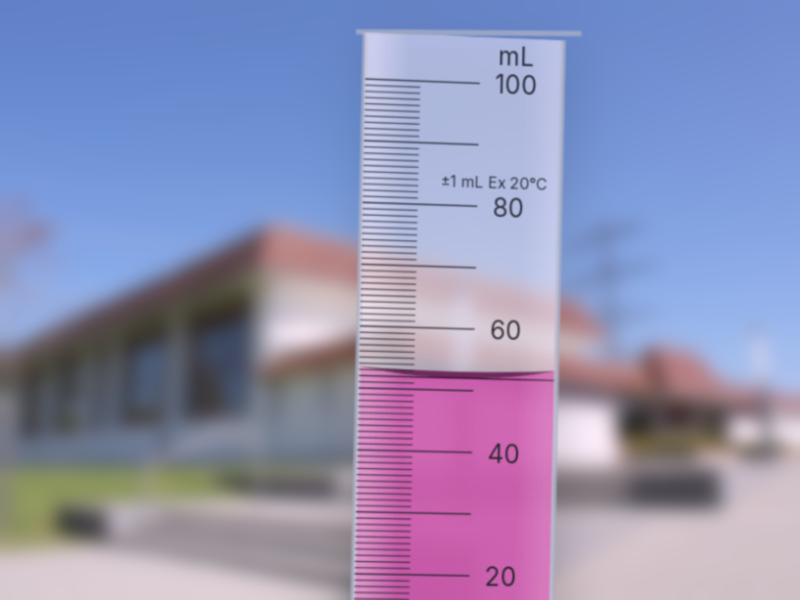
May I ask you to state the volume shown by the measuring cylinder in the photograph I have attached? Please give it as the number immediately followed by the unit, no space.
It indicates 52mL
